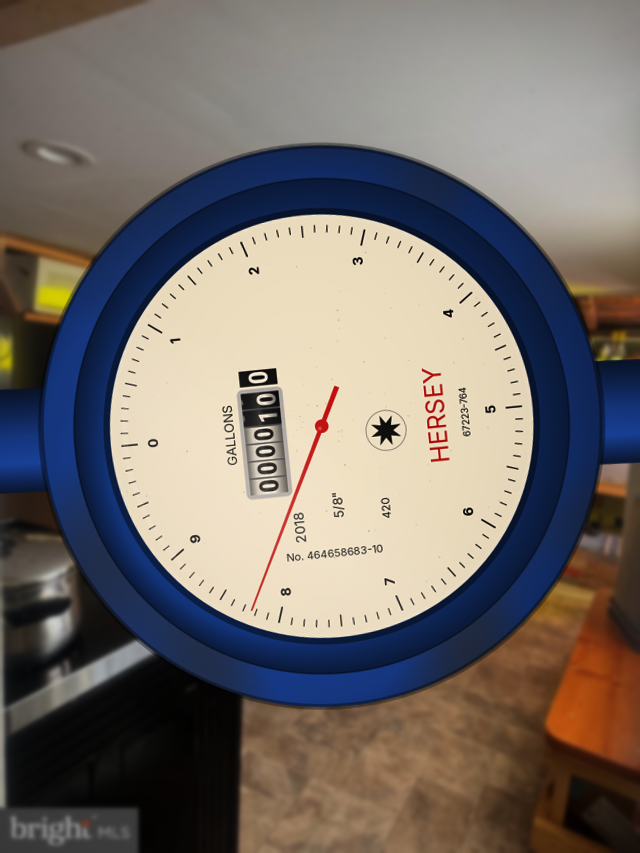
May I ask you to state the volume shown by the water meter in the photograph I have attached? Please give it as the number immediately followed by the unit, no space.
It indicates 98.2gal
